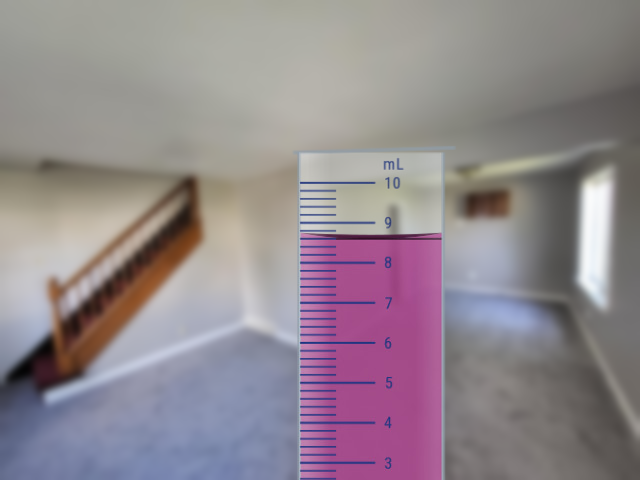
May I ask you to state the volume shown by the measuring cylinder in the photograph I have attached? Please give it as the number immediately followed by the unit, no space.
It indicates 8.6mL
